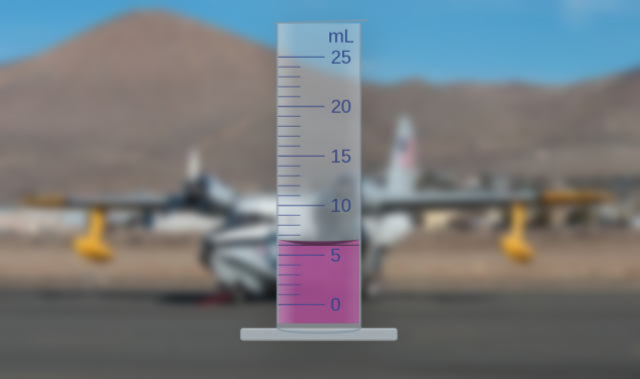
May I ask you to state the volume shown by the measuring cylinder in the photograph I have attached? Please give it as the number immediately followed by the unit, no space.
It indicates 6mL
